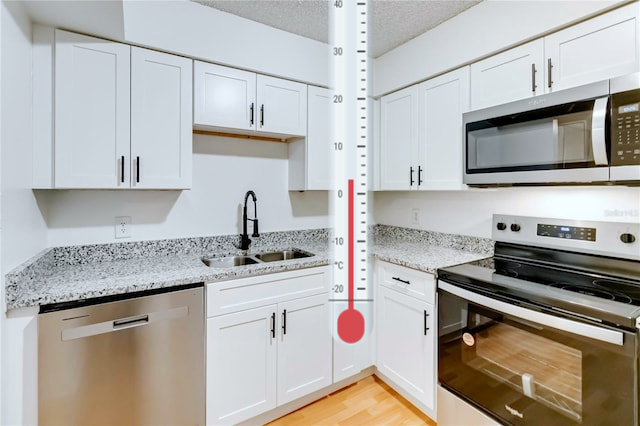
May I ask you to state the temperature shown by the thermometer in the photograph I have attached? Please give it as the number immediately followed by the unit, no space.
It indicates 3°C
